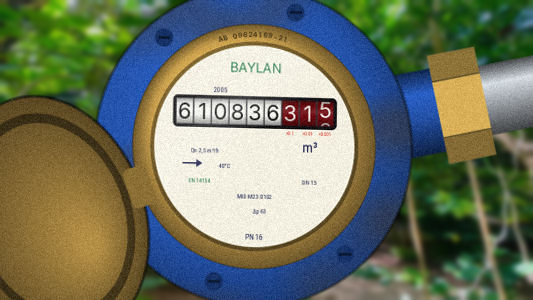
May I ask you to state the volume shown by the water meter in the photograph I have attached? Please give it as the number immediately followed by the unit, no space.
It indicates 610836.315m³
